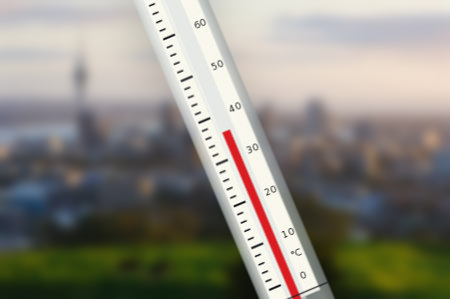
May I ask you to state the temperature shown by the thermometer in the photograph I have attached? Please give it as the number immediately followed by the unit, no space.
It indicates 36°C
